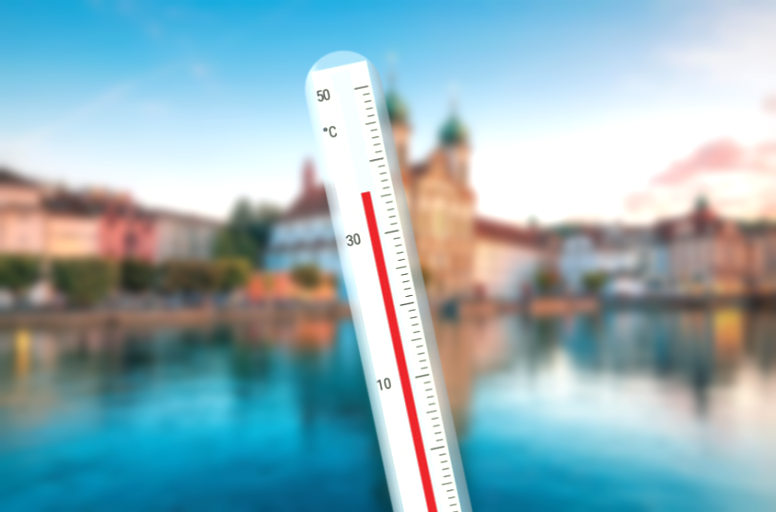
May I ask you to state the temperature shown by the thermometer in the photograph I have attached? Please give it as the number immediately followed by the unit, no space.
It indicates 36°C
